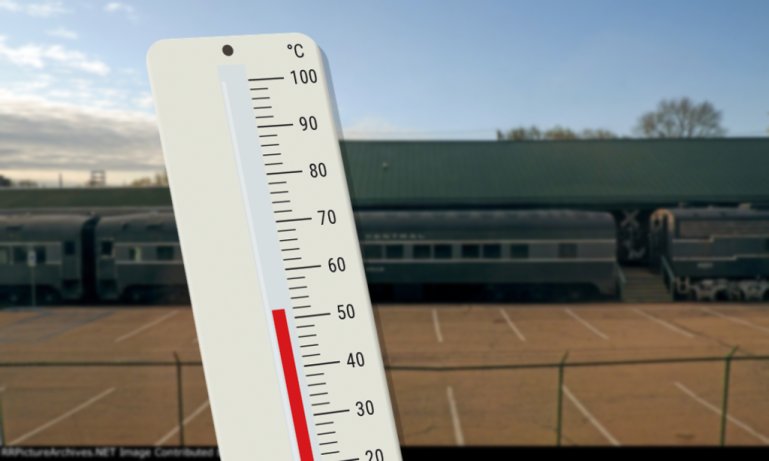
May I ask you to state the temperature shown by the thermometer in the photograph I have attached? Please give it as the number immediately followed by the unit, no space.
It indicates 52°C
